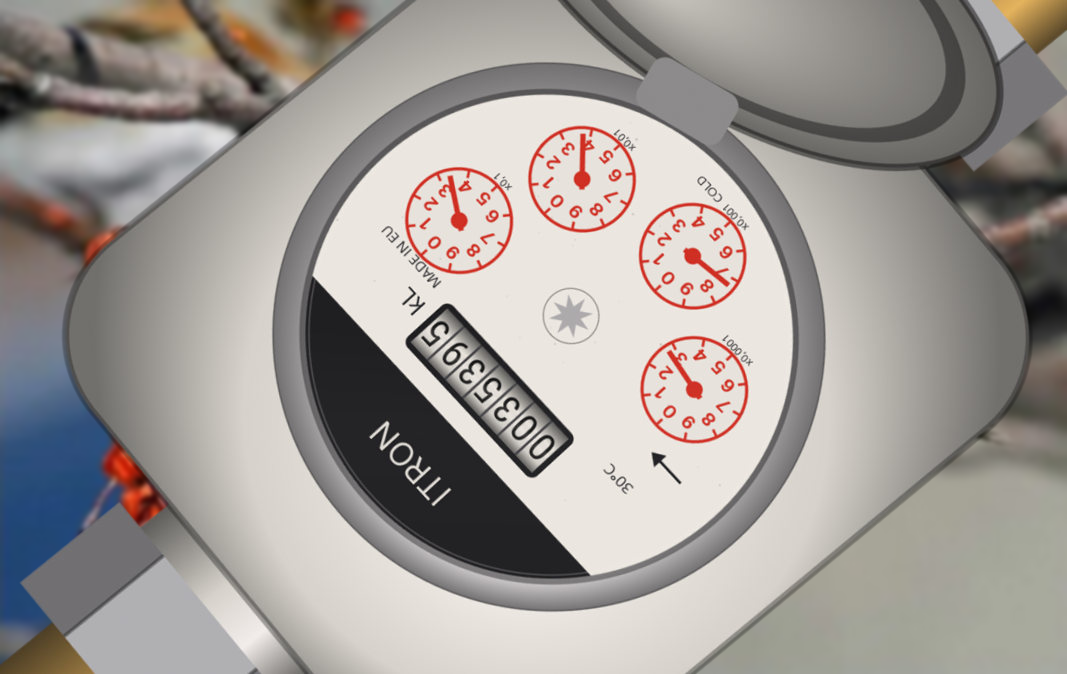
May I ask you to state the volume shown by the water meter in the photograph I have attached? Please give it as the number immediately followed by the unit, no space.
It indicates 35395.3372kL
